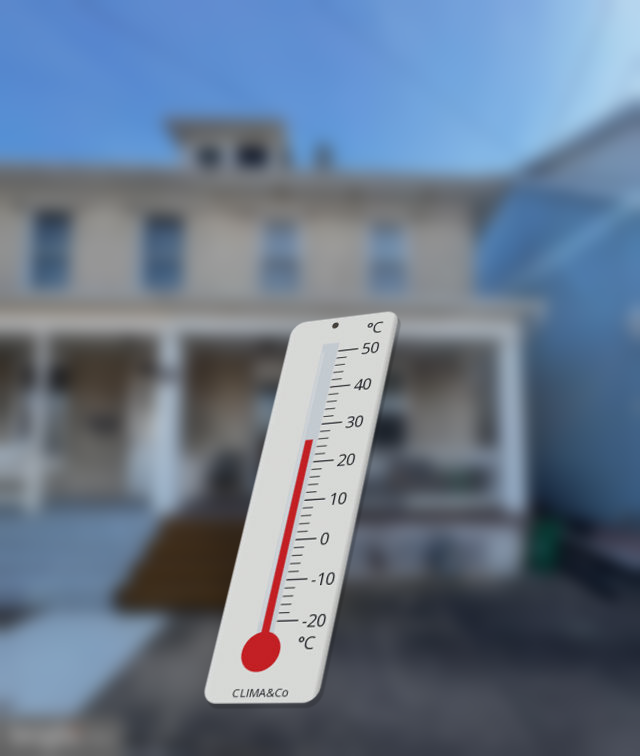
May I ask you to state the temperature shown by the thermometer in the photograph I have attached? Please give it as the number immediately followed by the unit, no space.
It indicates 26°C
